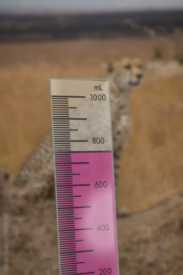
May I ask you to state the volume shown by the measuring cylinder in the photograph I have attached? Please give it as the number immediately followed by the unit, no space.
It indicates 750mL
